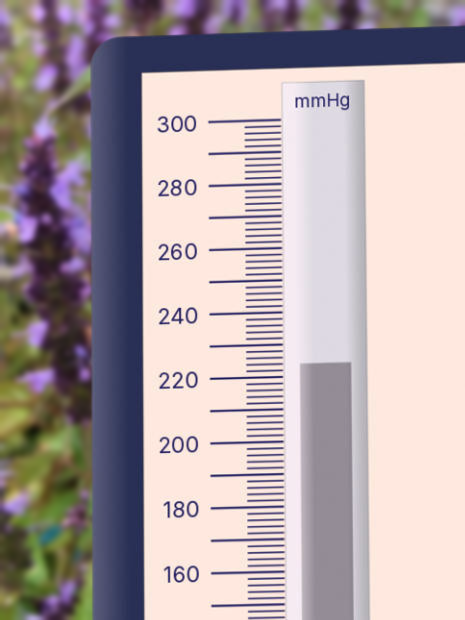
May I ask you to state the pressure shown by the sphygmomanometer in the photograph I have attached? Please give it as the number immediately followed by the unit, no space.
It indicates 224mmHg
